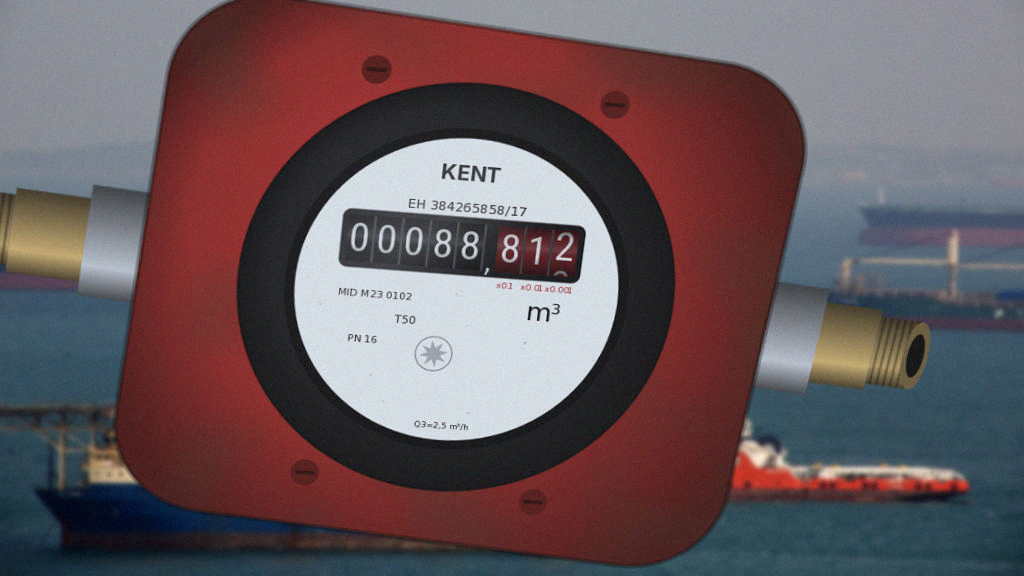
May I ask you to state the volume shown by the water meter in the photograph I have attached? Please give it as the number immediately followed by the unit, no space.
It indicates 88.812m³
